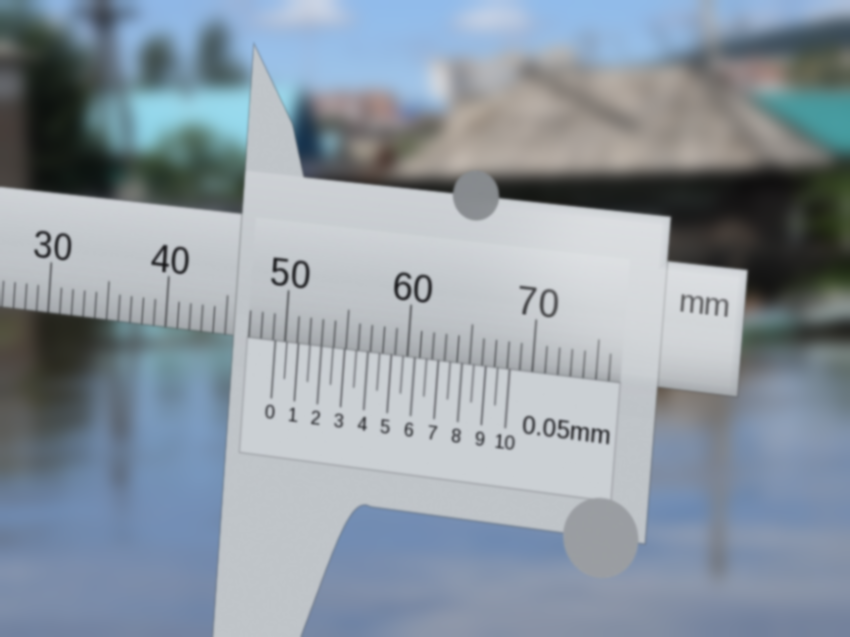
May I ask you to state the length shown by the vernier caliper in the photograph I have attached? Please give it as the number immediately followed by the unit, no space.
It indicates 49.2mm
